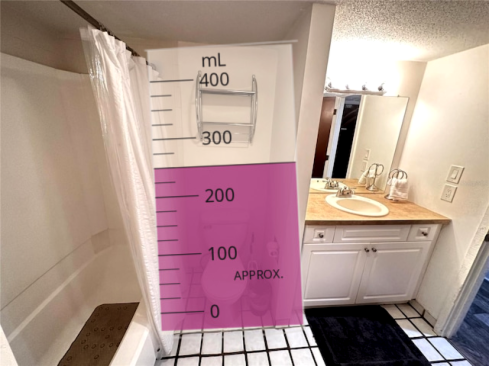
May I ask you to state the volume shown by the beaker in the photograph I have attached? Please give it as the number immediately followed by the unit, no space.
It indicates 250mL
